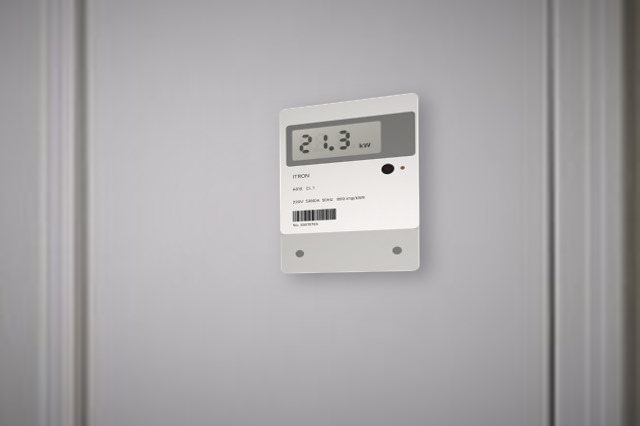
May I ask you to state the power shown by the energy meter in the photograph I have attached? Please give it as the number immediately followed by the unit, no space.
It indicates 21.3kW
